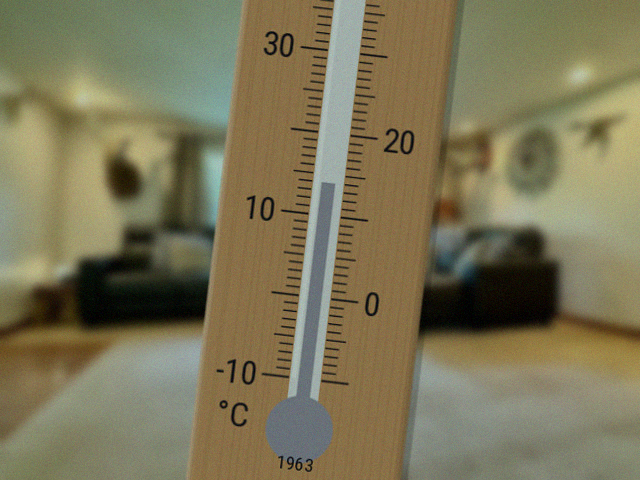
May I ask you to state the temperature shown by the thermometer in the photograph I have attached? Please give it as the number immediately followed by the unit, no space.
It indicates 14°C
